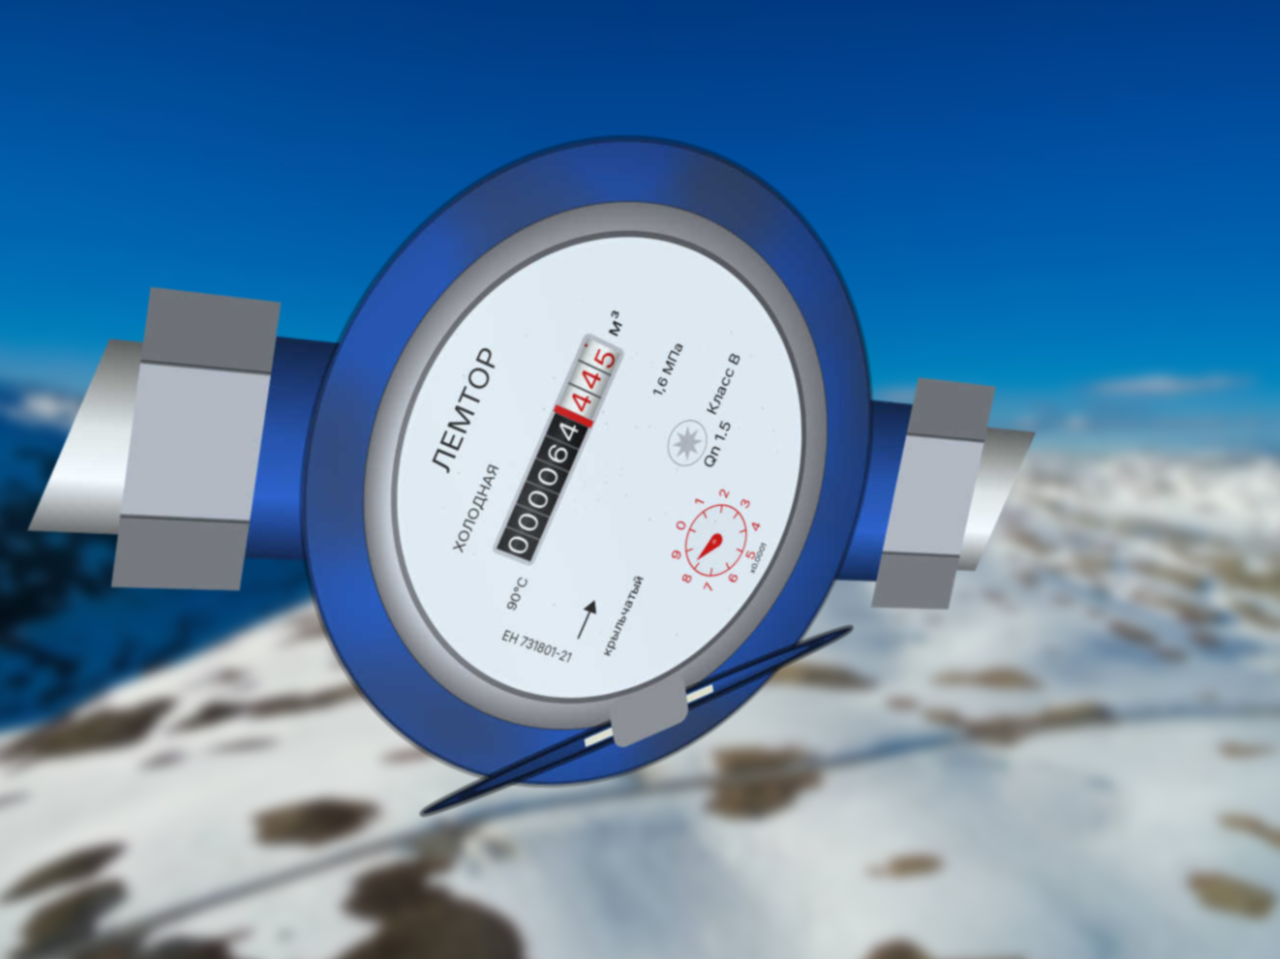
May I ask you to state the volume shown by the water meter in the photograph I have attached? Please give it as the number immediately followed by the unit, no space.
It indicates 64.4448m³
